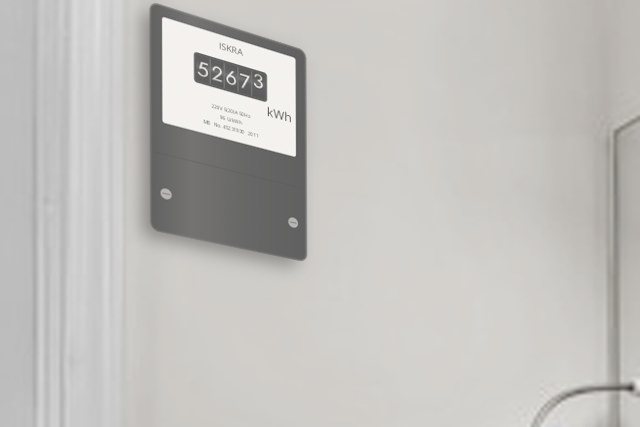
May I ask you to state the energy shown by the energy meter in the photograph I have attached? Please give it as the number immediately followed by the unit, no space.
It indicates 52673kWh
